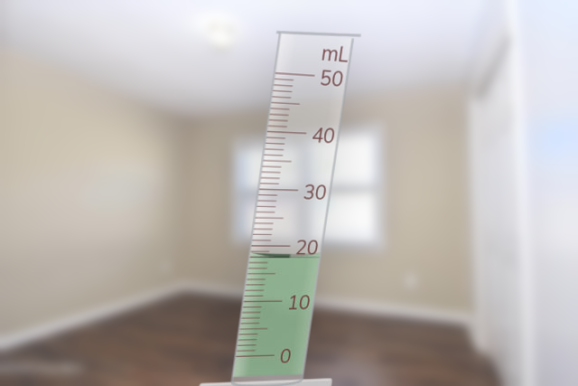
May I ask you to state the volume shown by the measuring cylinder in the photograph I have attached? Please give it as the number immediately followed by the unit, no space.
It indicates 18mL
